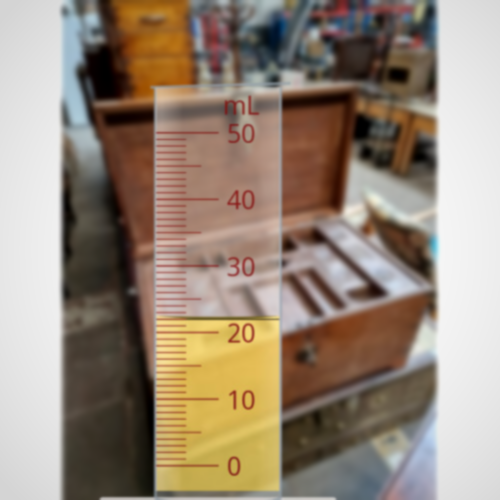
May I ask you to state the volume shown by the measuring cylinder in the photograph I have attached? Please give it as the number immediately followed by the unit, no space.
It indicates 22mL
